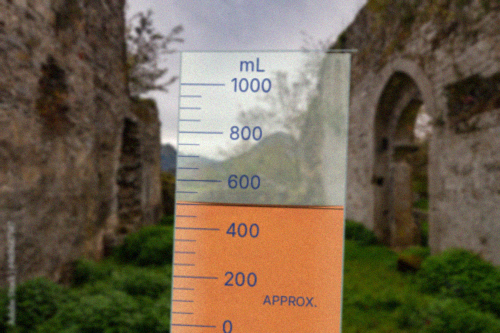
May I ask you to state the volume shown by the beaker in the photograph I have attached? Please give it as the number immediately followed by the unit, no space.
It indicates 500mL
